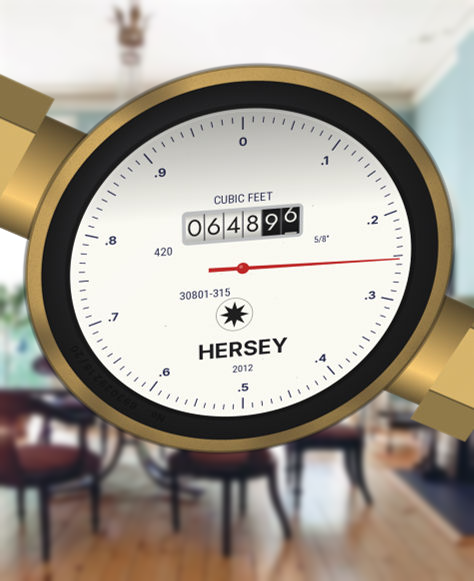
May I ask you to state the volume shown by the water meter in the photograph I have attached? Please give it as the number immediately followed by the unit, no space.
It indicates 64896.25ft³
